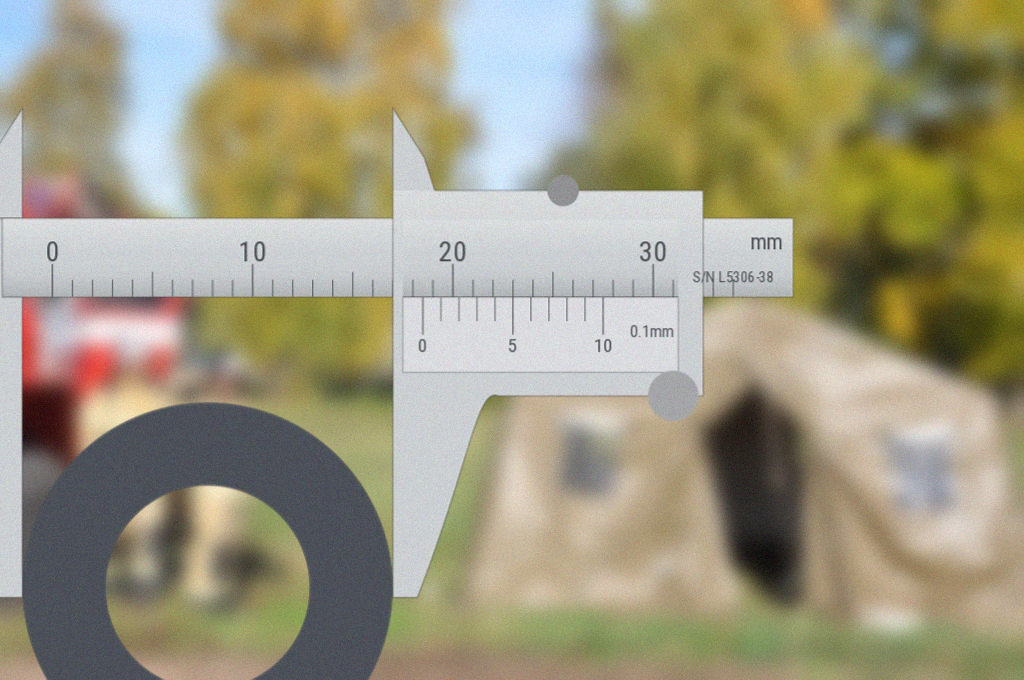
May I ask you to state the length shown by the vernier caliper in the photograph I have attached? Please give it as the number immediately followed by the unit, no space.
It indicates 18.5mm
